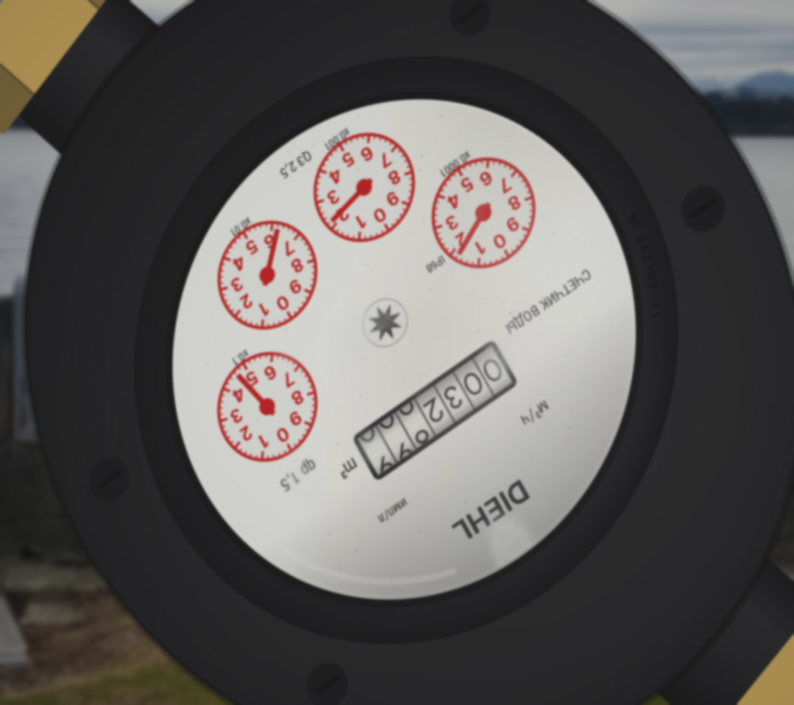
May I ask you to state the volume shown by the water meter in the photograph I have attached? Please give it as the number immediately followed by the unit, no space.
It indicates 32899.4621m³
